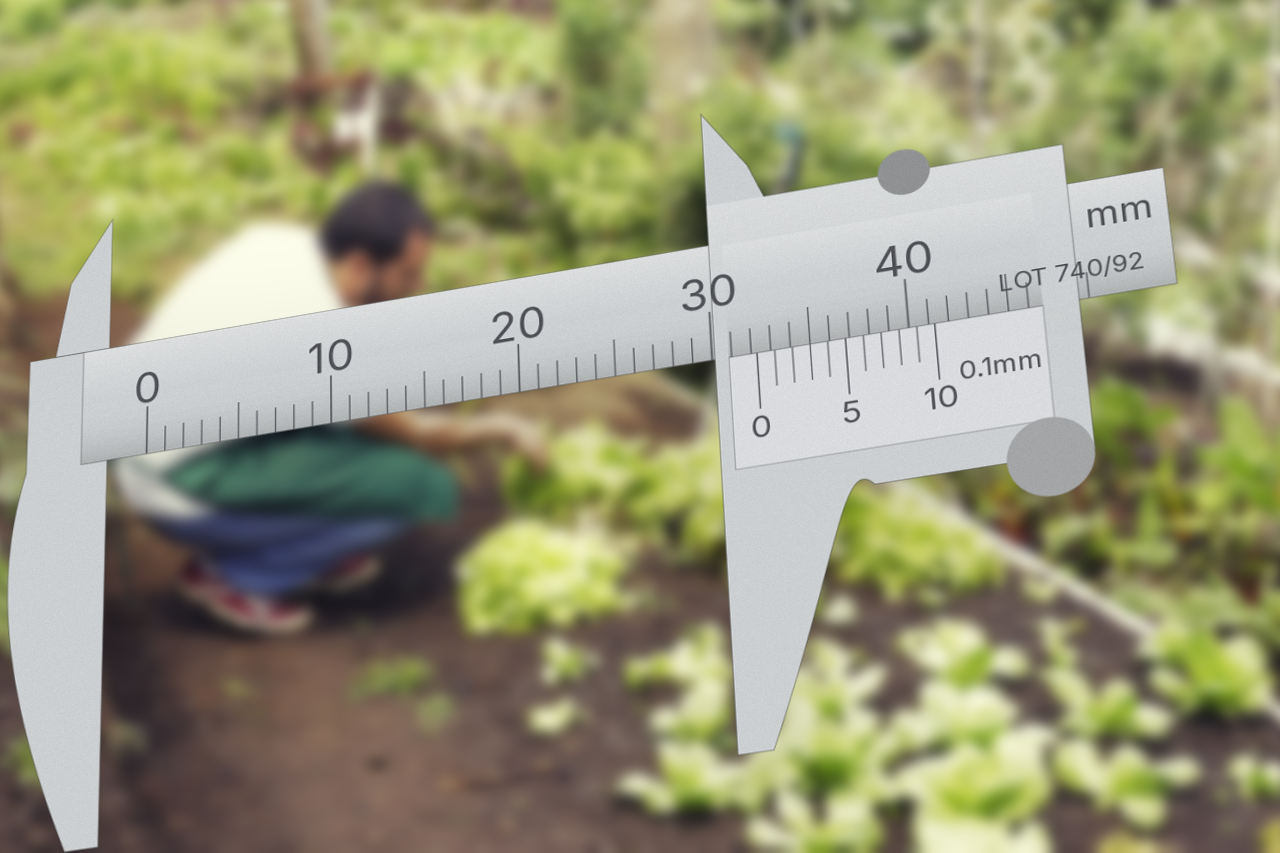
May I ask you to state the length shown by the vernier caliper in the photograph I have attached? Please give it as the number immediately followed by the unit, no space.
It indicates 32.3mm
